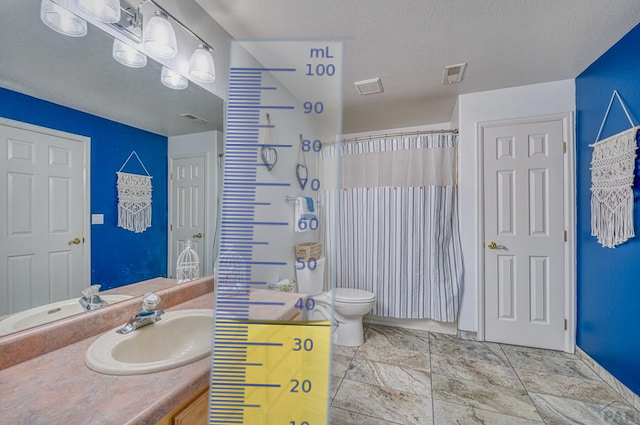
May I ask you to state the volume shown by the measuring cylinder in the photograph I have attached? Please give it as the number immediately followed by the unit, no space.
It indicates 35mL
